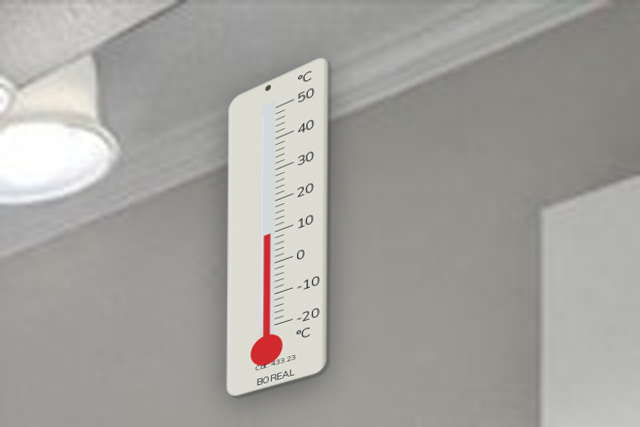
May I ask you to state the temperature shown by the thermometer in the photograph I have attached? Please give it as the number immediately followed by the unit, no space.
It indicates 10°C
